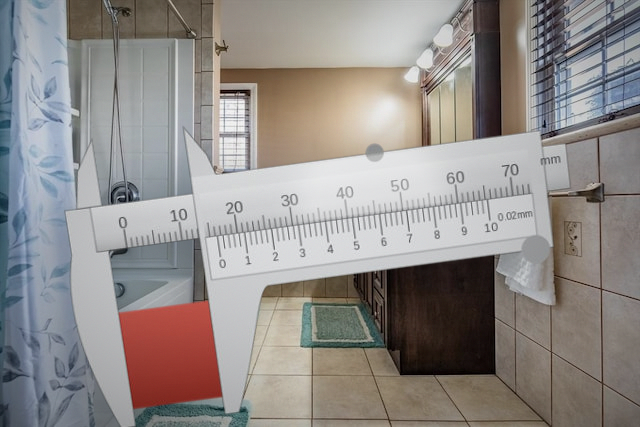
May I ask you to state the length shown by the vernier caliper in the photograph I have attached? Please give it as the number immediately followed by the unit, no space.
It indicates 16.4mm
